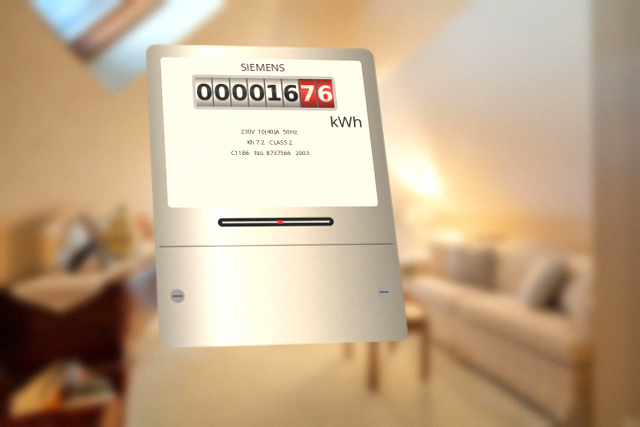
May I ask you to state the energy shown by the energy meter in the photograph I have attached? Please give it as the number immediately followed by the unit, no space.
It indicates 16.76kWh
